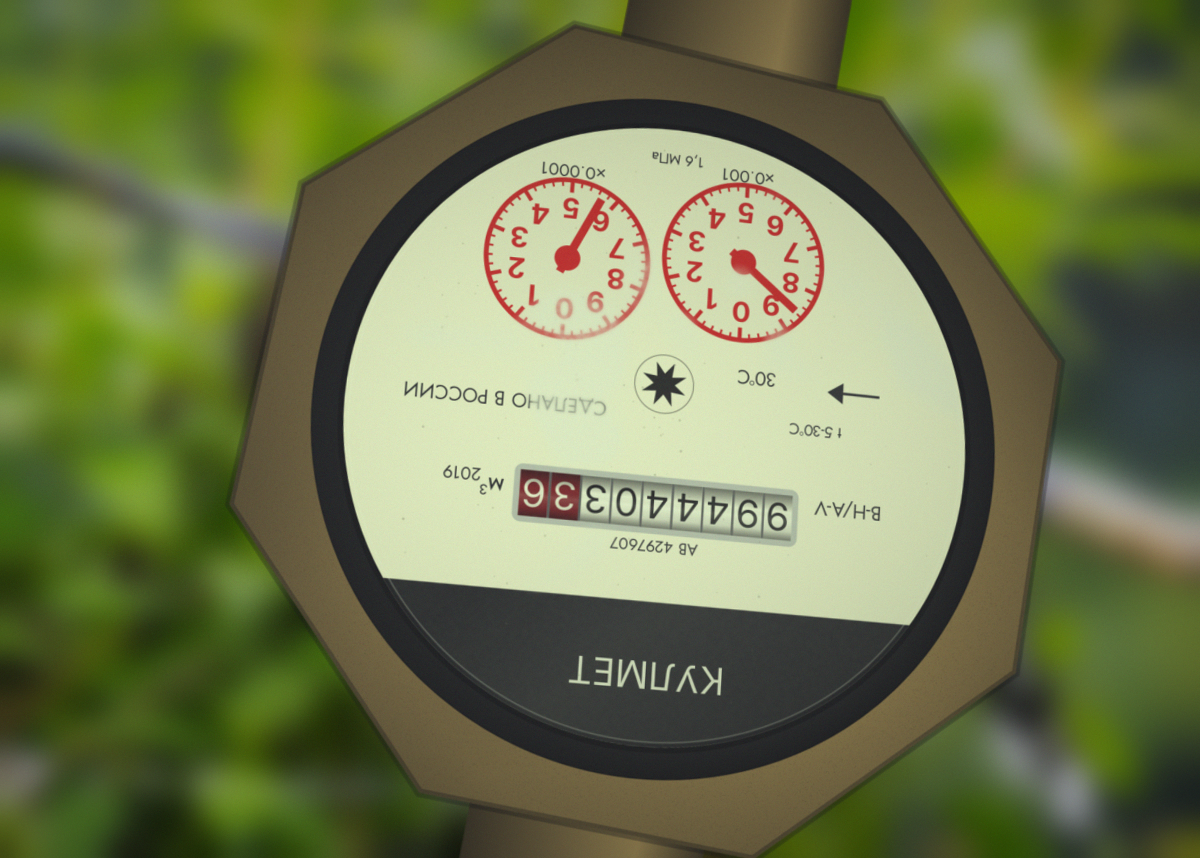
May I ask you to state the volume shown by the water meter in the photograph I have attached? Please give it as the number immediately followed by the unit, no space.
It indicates 9944403.3685m³
